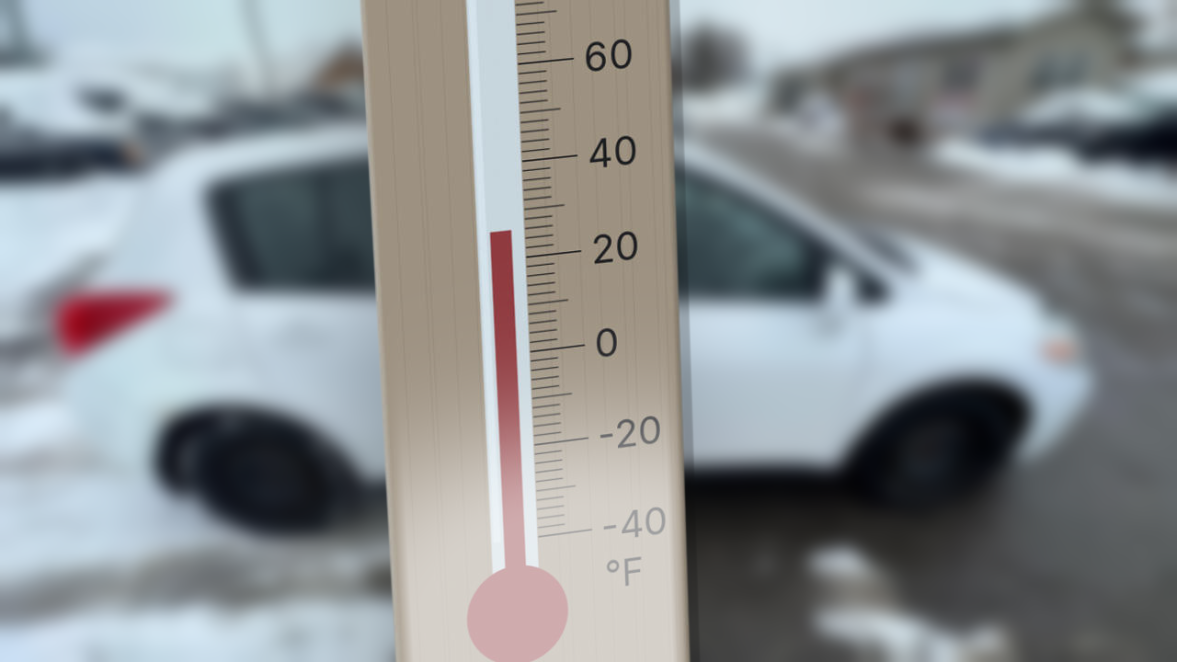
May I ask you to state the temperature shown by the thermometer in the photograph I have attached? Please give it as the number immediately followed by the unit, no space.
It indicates 26°F
